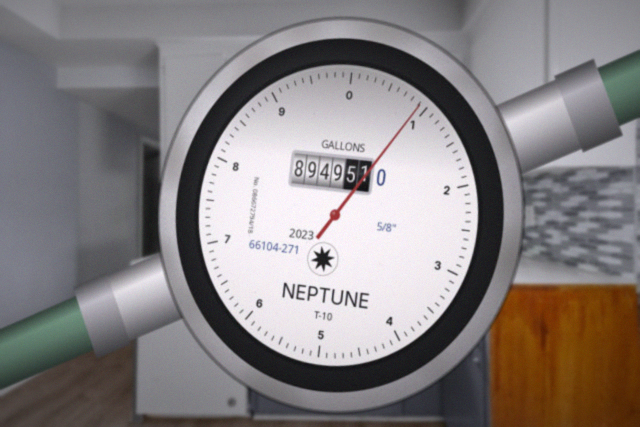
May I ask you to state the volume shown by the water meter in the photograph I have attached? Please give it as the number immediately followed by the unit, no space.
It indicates 8949510.9gal
